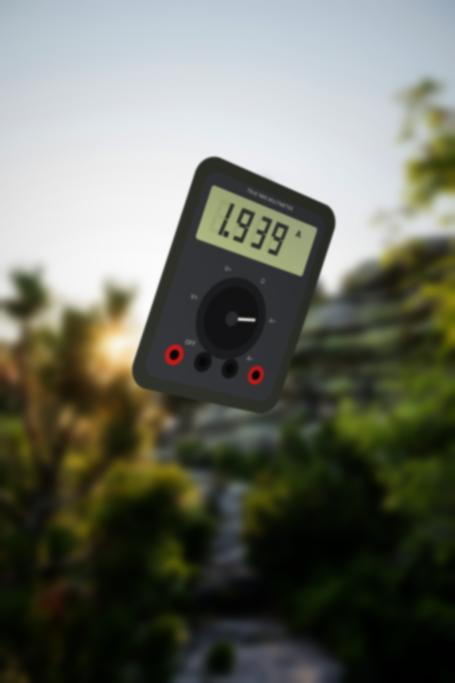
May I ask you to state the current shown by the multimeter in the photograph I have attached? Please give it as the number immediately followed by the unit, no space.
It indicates 1.939A
